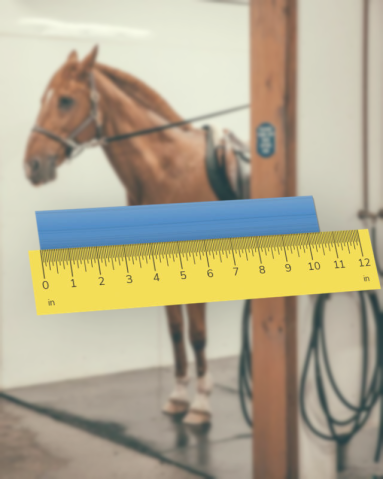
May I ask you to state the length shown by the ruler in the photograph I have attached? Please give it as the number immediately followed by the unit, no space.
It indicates 10.5in
